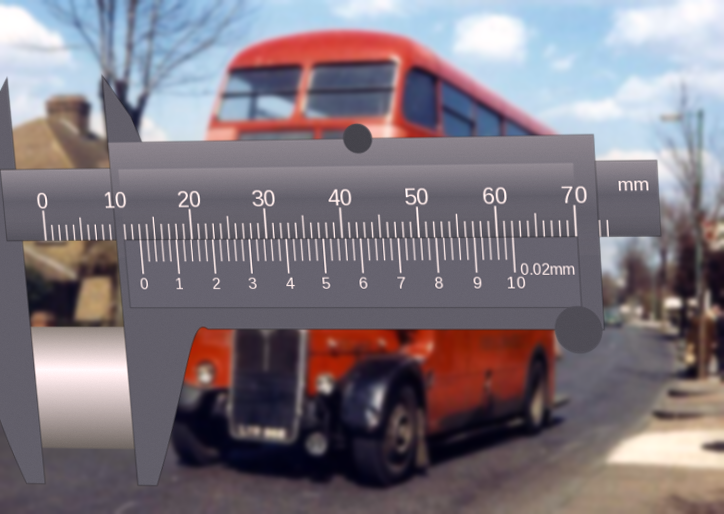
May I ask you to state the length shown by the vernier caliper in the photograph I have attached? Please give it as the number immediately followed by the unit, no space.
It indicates 13.0mm
